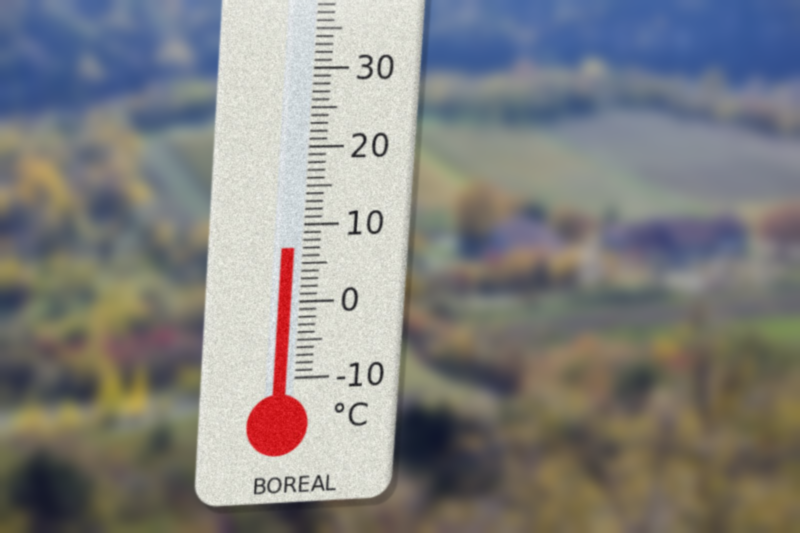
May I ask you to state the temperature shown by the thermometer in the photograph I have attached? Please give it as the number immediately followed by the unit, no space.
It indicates 7°C
